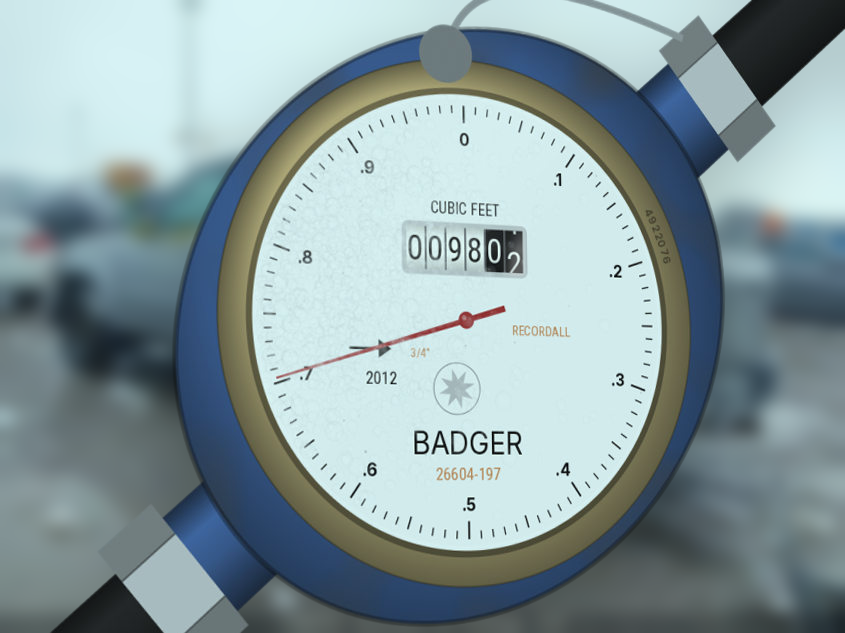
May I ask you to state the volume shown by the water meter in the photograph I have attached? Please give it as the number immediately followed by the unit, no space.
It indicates 9801.70ft³
